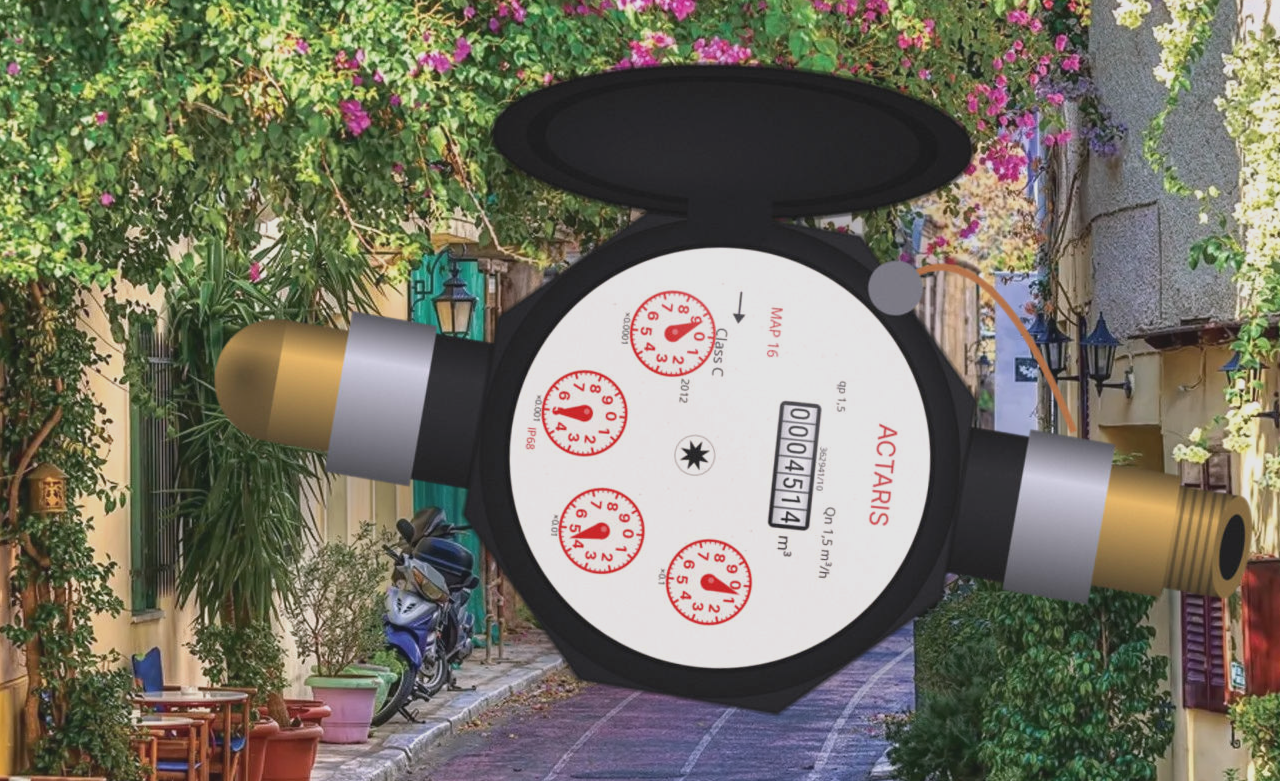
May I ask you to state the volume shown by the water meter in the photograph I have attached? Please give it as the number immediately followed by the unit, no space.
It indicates 4514.0449m³
